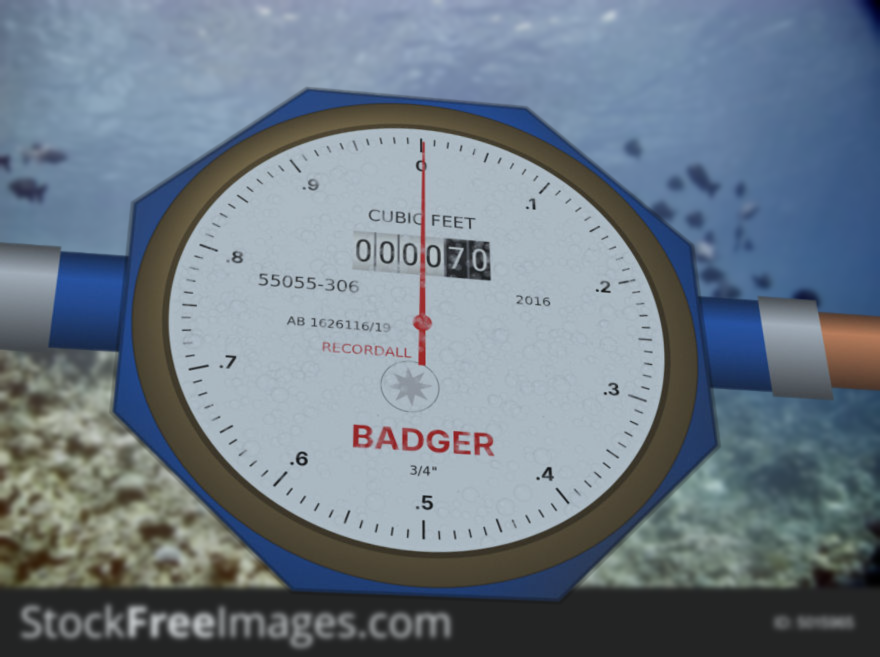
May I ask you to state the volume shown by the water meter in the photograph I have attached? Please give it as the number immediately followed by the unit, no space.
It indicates 70.00ft³
